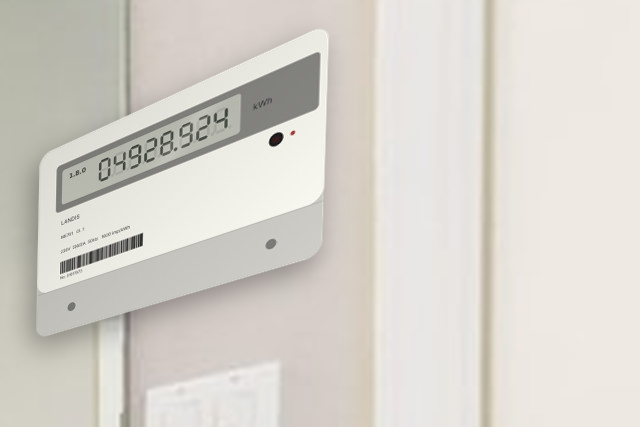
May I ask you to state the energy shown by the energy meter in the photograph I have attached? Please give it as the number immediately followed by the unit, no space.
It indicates 4928.924kWh
